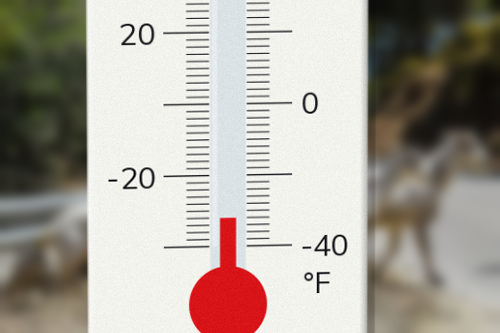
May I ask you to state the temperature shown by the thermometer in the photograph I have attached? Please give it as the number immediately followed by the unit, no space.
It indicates -32°F
